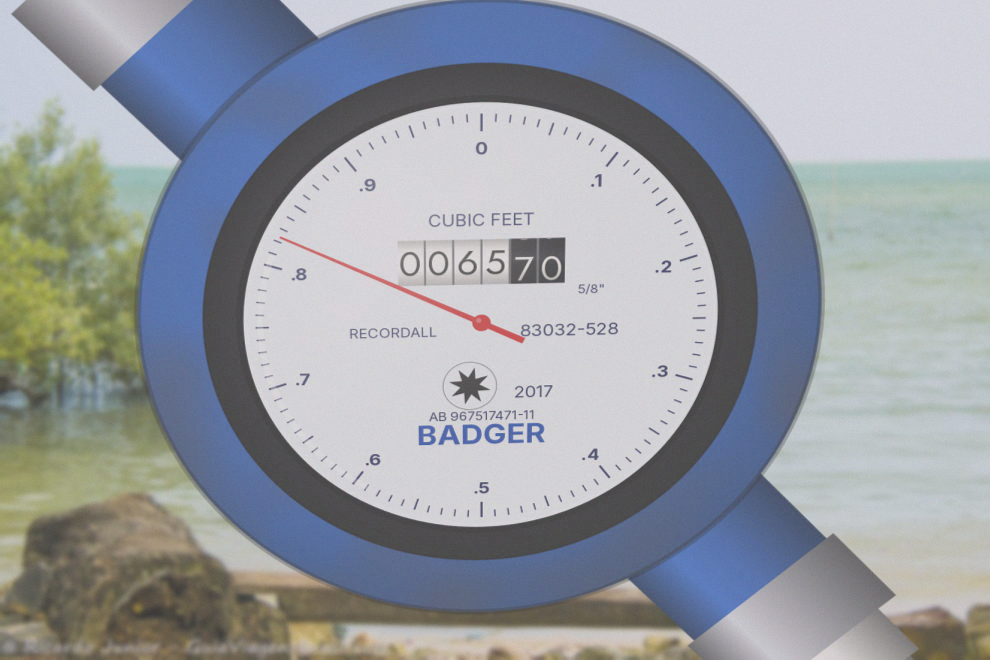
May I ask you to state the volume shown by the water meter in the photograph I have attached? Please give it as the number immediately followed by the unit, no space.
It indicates 6569.82ft³
